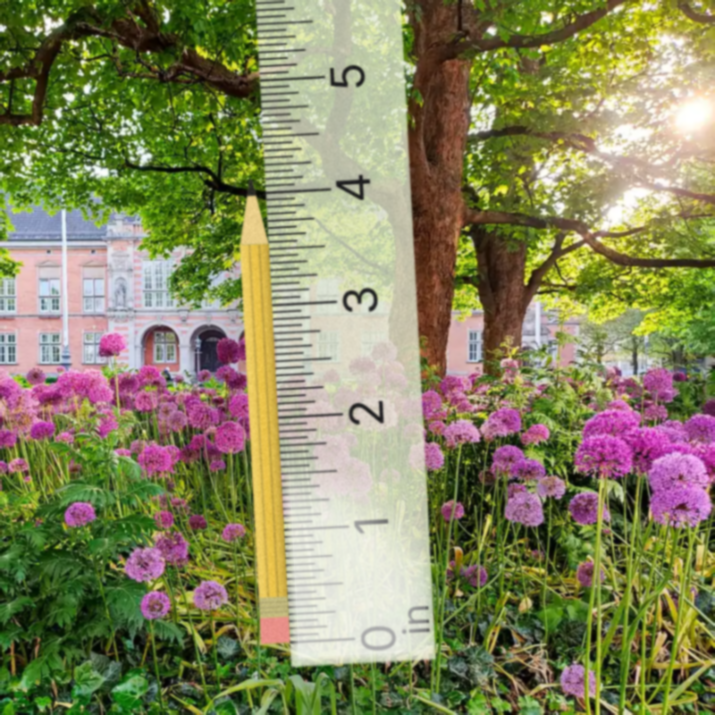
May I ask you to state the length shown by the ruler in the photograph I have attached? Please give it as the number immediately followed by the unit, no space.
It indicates 4.125in
